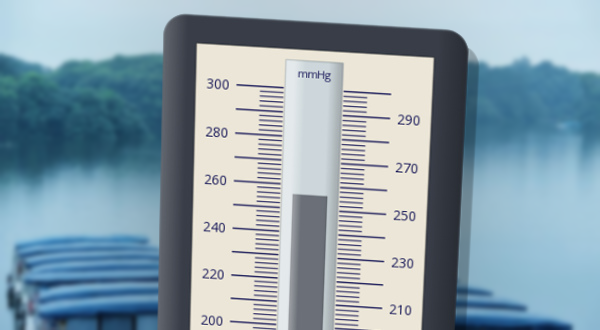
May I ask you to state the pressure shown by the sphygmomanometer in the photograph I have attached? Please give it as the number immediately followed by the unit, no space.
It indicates 256mmHg
